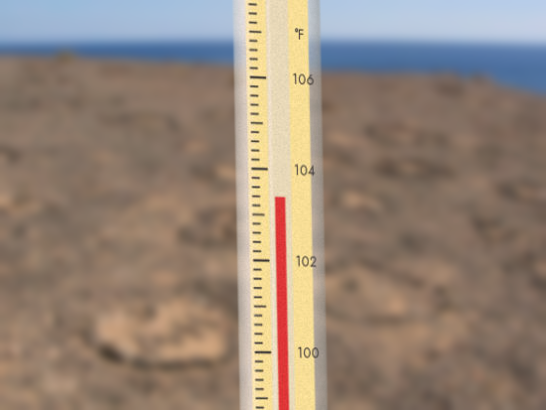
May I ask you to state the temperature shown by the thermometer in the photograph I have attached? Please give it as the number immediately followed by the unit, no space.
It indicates 103.4°F
